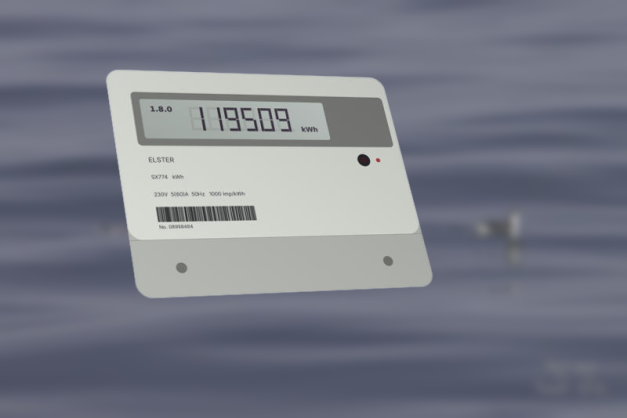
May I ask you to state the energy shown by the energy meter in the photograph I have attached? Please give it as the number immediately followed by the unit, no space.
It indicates 119509kWh
